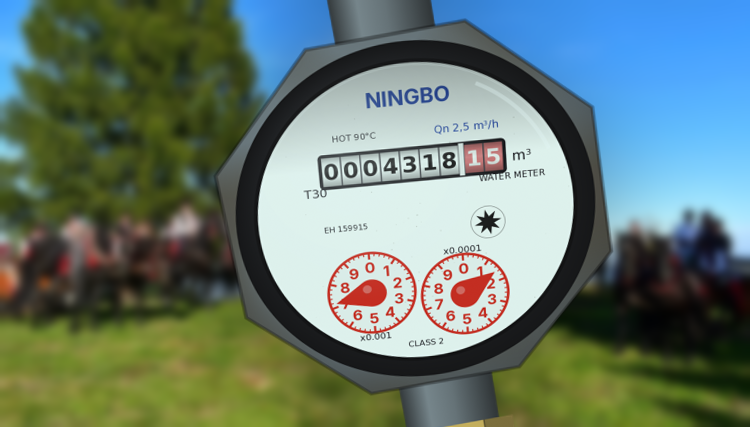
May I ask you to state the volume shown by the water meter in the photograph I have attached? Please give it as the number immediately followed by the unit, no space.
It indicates 4318.1571m³
